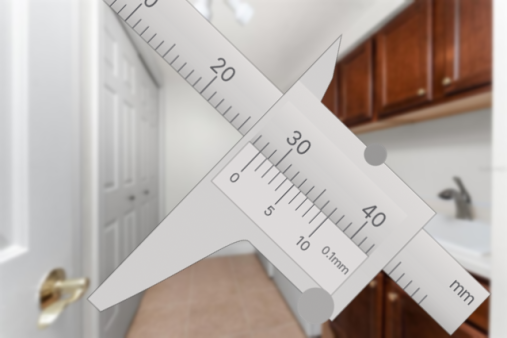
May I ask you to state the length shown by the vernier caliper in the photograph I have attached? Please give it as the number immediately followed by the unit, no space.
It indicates 28.0mm
